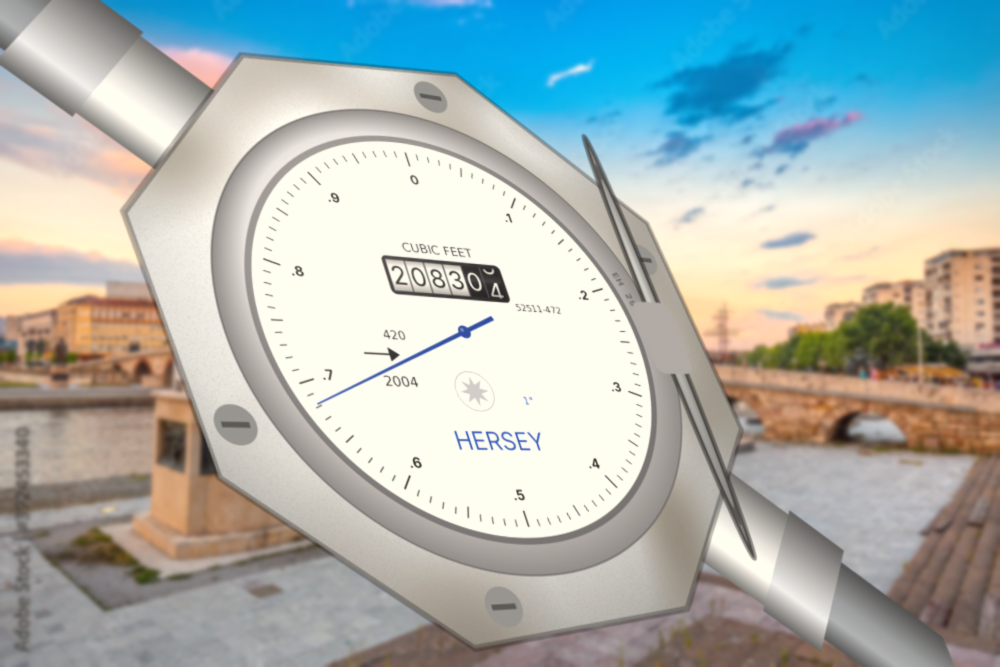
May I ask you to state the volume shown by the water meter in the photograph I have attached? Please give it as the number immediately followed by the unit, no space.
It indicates 208303.68ft³
